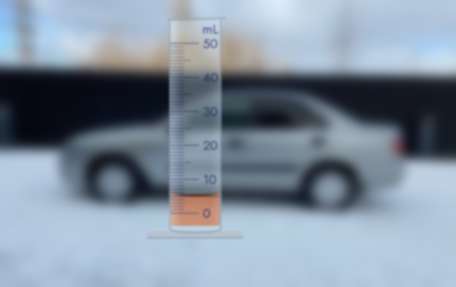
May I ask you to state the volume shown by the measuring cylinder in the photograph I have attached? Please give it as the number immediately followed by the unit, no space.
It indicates 5mL
